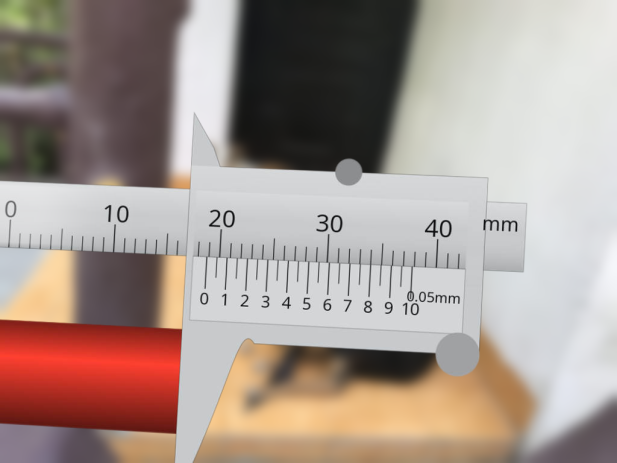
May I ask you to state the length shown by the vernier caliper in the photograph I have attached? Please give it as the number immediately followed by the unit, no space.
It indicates 18.8mm
